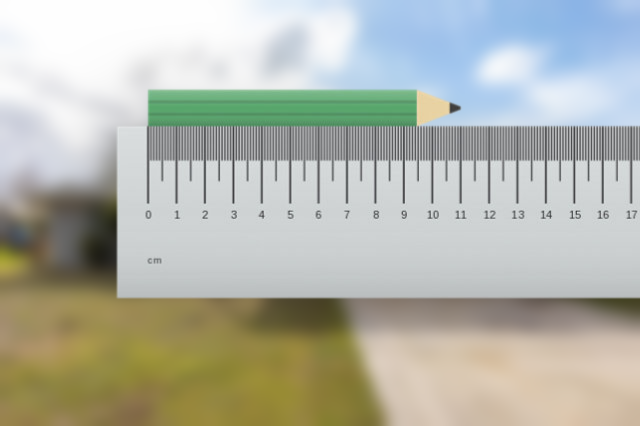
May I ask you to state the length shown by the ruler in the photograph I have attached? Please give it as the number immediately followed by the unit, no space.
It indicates 11cm
